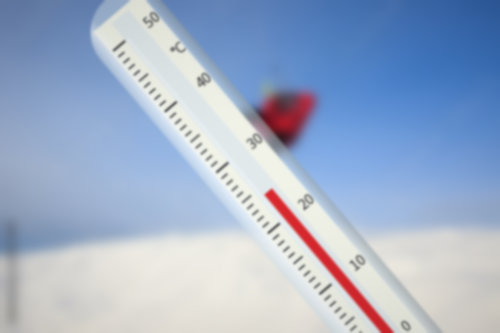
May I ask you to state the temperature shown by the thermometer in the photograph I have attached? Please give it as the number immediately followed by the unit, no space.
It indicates 24°C
